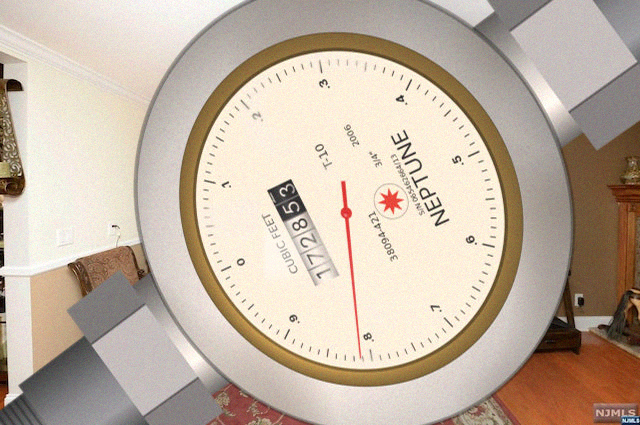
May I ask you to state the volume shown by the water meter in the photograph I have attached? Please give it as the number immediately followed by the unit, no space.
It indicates 172852.81ft³
